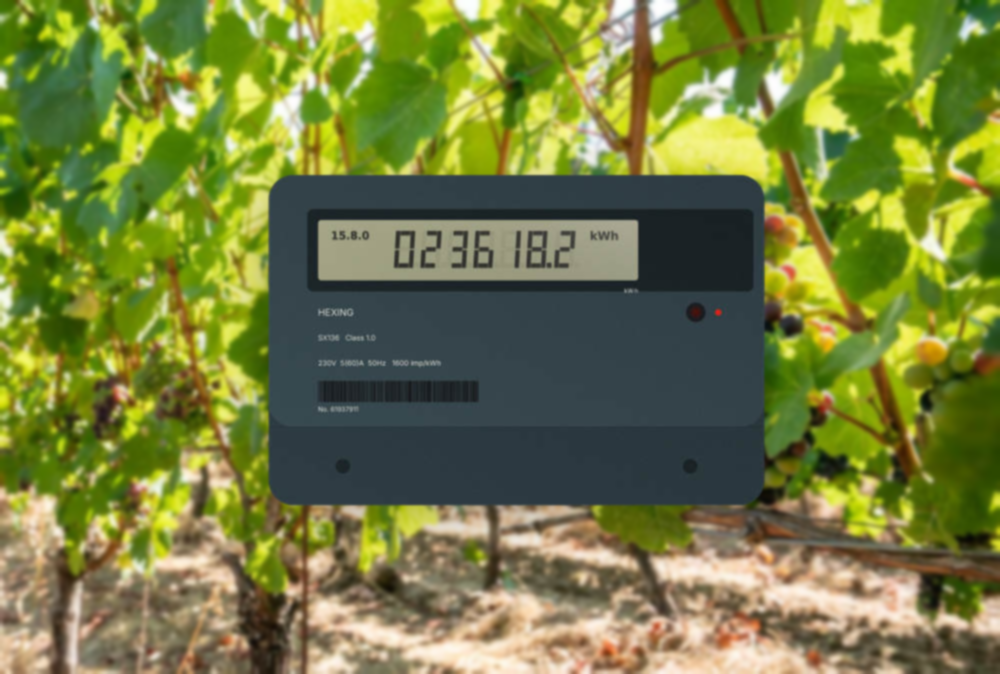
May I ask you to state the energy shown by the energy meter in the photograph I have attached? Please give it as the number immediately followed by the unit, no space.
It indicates 23618.2kWh
